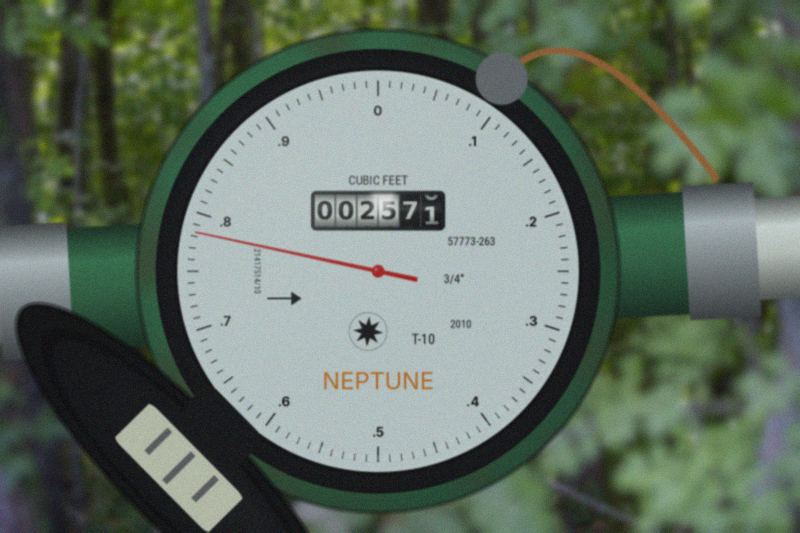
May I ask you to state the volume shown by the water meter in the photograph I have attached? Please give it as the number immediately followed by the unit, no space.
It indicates 2570.78ft³
